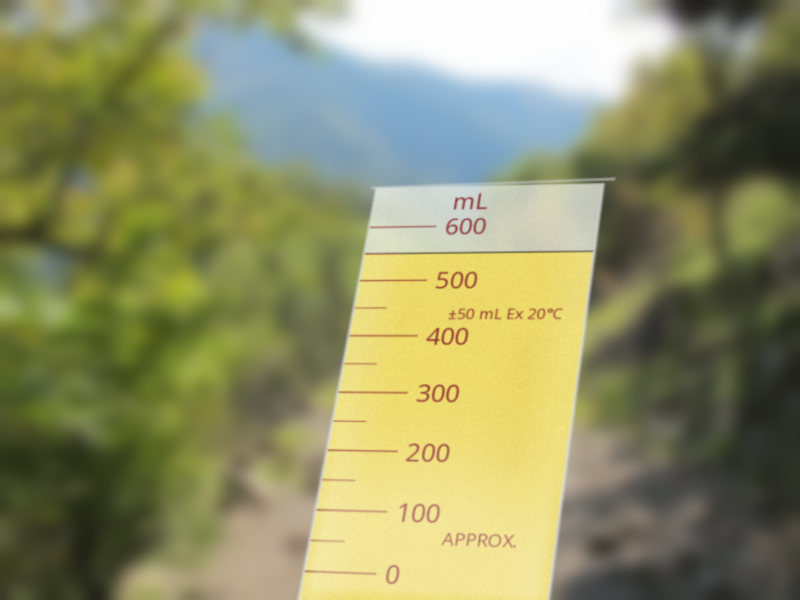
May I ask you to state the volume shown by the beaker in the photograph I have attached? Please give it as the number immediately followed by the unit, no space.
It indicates 550mL
